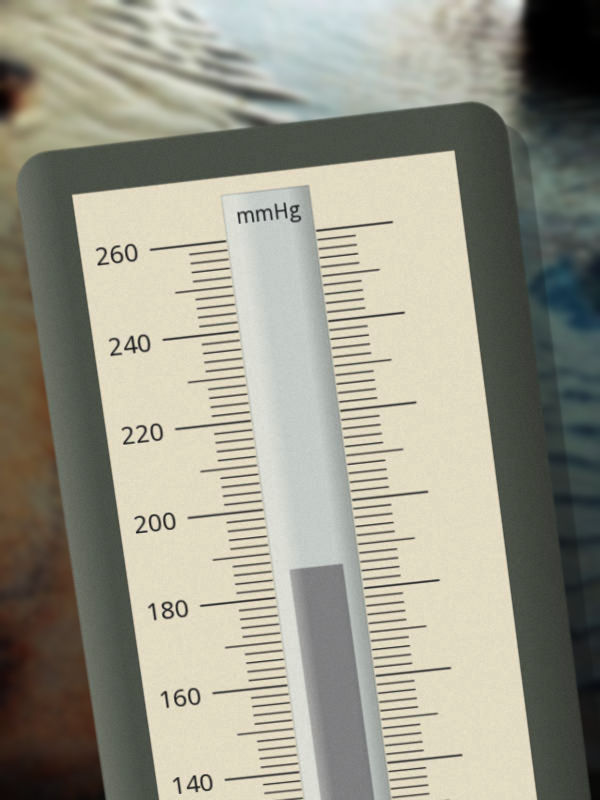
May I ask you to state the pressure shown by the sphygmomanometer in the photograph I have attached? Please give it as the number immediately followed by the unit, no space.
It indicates 186mmHg
